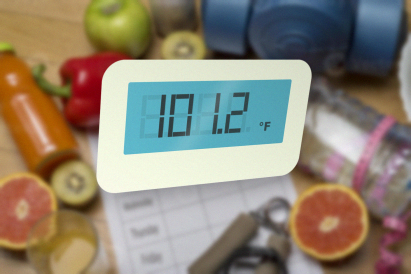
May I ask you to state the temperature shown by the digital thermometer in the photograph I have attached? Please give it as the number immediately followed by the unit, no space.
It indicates 101.2°F
